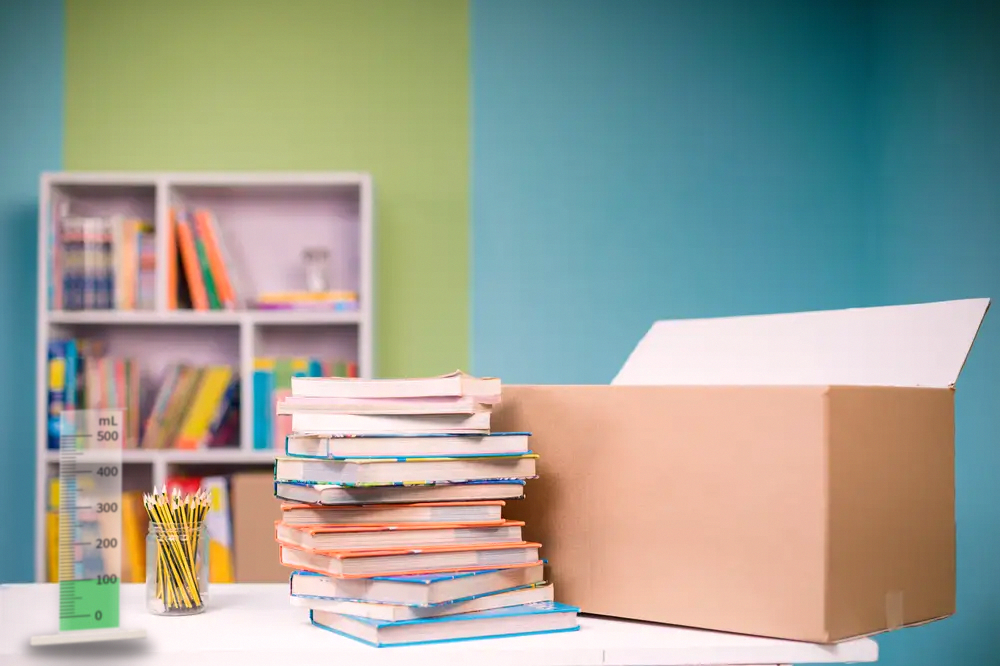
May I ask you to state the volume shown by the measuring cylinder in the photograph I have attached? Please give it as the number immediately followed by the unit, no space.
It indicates 100mL
